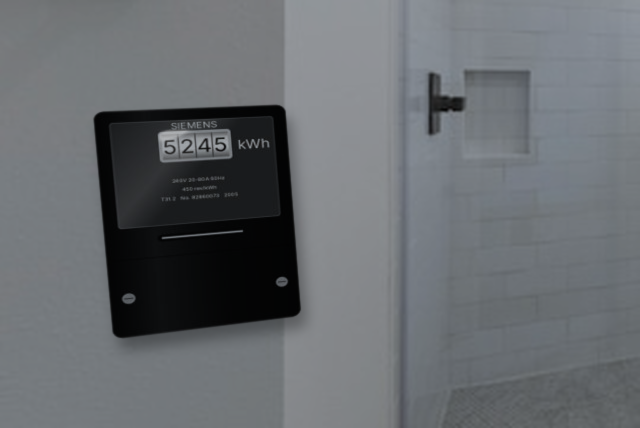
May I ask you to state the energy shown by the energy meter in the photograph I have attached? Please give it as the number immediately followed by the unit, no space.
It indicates 5245kWh
